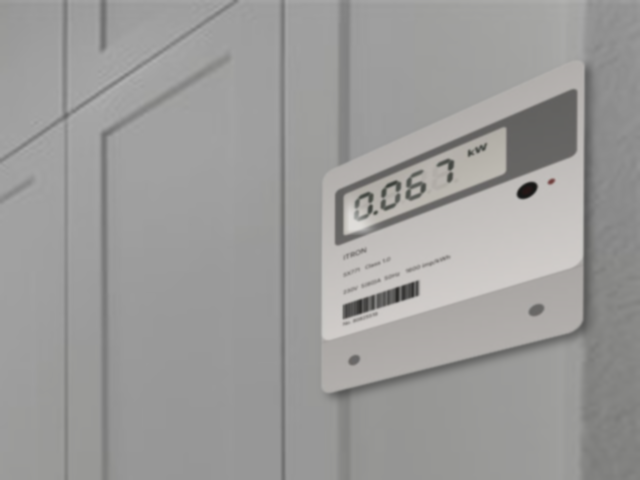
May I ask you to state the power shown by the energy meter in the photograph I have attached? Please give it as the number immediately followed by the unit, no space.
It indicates 0.067kW
